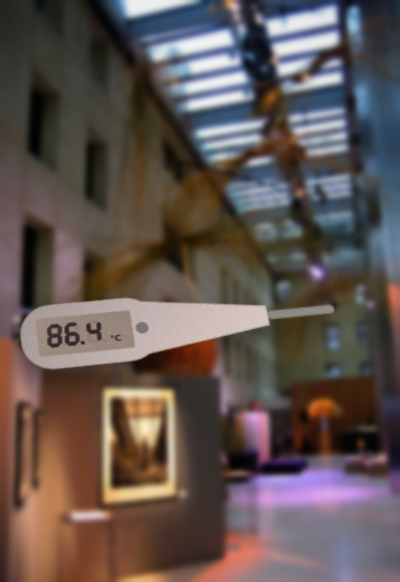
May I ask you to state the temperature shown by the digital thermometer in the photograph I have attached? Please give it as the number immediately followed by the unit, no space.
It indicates 86.4°C
